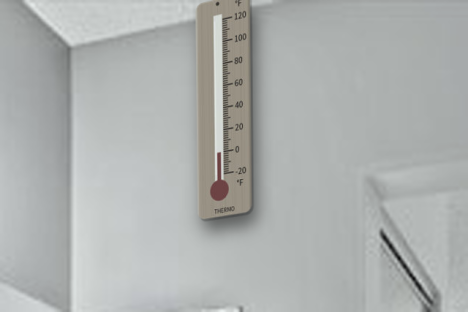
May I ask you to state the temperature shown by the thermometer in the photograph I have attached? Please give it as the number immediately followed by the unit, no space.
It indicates 0°F
